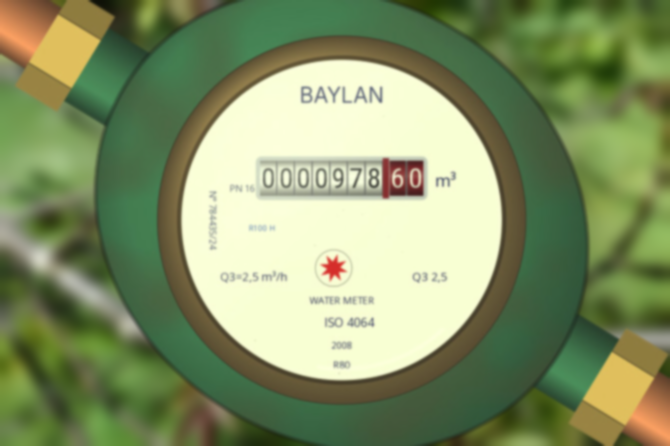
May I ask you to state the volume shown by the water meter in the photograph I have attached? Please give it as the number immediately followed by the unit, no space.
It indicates 978.60m³
